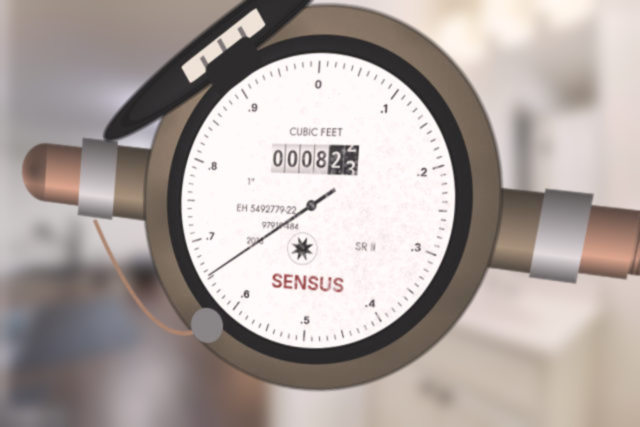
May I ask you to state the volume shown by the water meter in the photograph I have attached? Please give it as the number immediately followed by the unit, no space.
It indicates 822.65ft³
